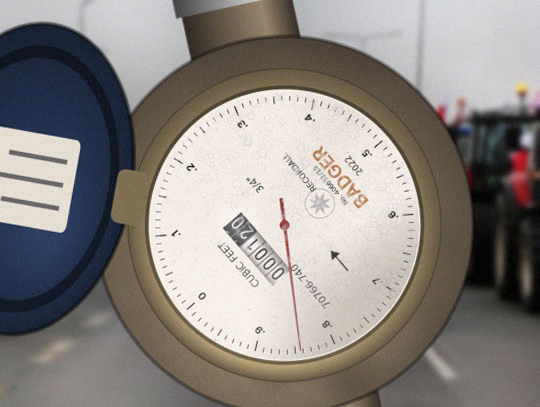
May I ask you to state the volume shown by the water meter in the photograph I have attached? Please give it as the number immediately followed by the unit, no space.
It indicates 119.84ft³
